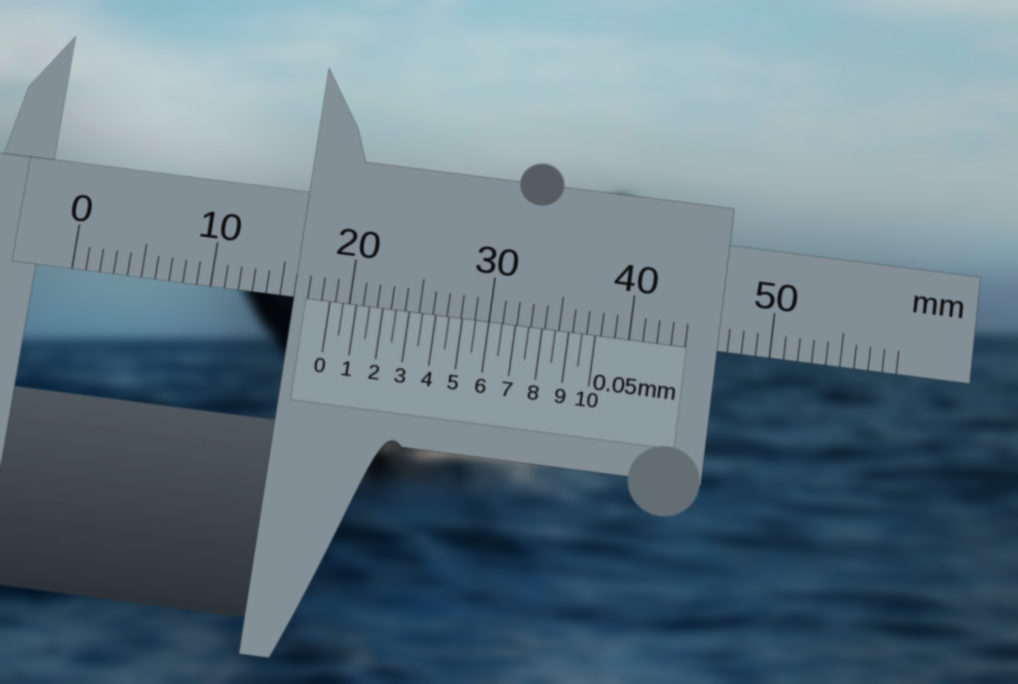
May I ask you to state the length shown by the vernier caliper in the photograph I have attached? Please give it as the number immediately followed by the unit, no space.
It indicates 18.6mm
